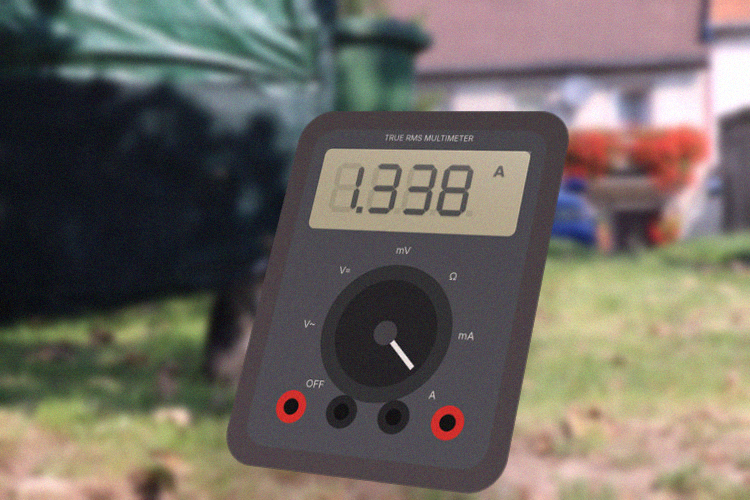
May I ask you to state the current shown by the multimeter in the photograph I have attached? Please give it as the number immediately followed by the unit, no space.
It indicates 1.338A
